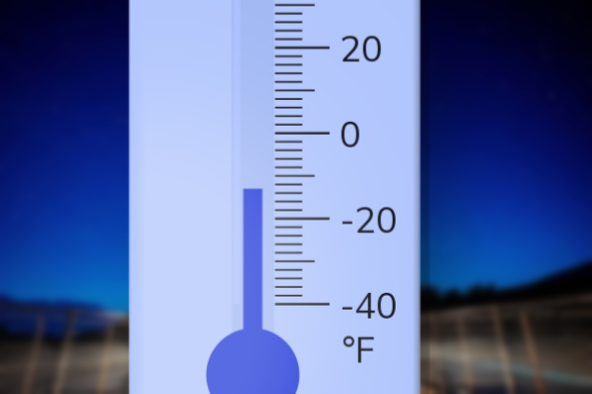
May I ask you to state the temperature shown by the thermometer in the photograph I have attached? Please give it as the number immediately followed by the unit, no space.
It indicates -13°F
